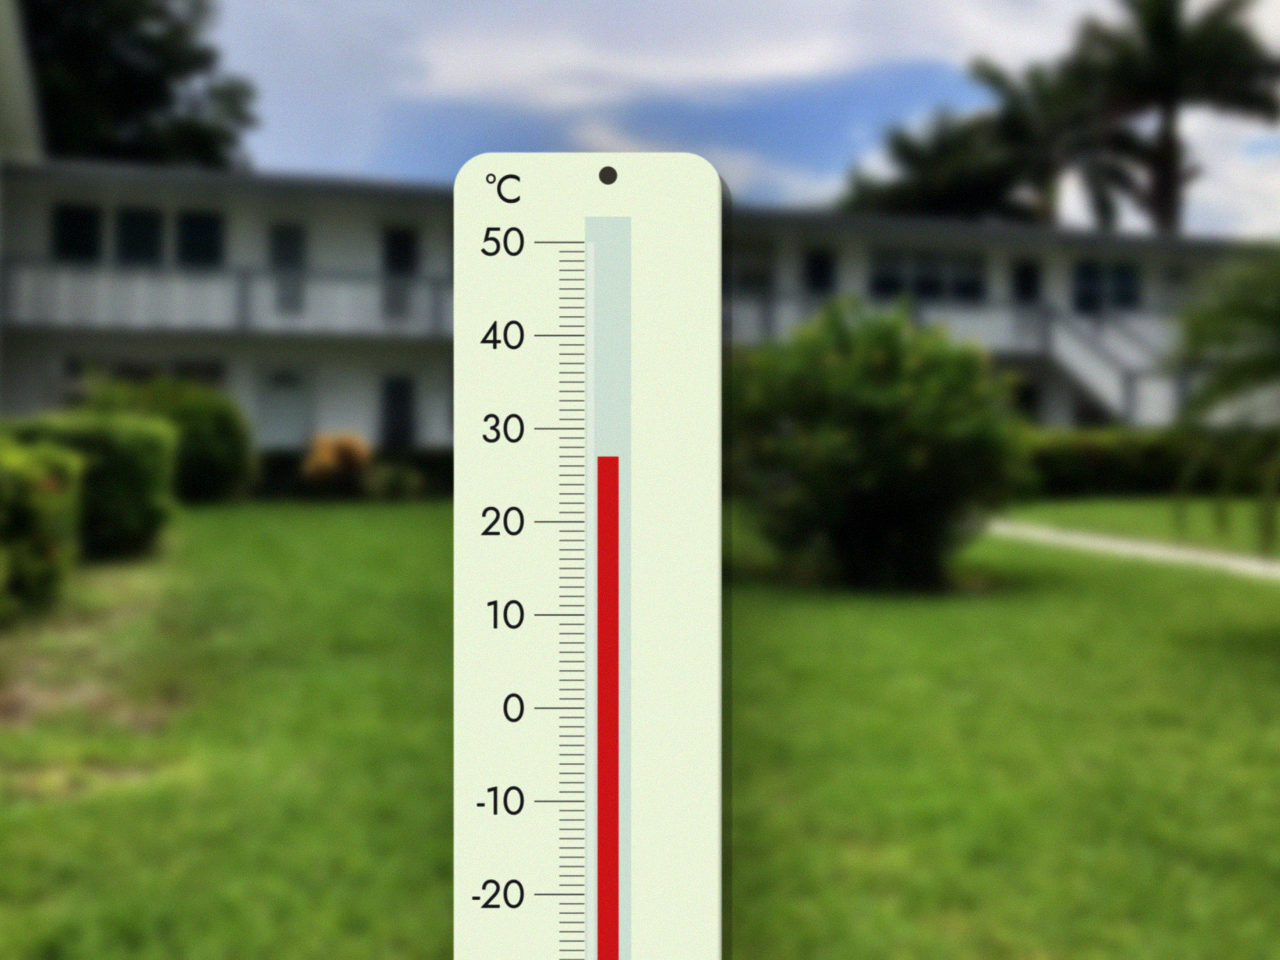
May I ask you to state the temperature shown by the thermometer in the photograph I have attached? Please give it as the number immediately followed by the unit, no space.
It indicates 27°C
